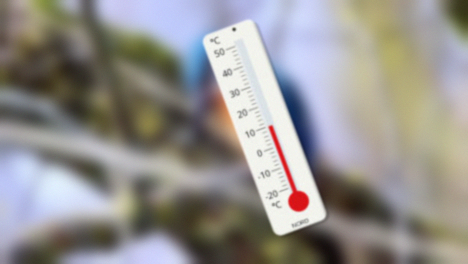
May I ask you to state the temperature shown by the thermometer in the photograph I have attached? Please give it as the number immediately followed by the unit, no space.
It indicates 10°C
